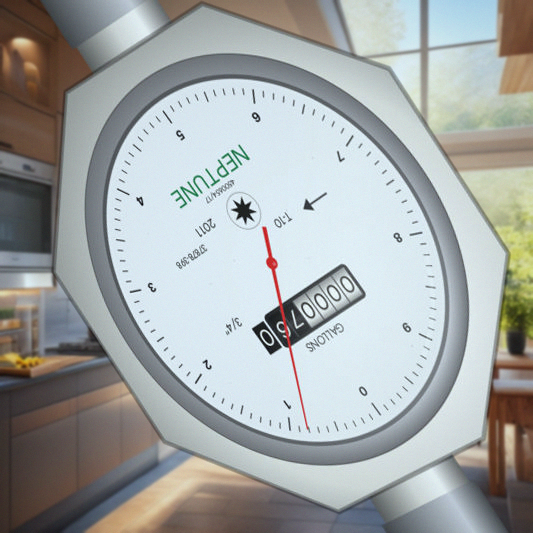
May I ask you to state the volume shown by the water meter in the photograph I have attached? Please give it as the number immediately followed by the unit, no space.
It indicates 760.8gal
